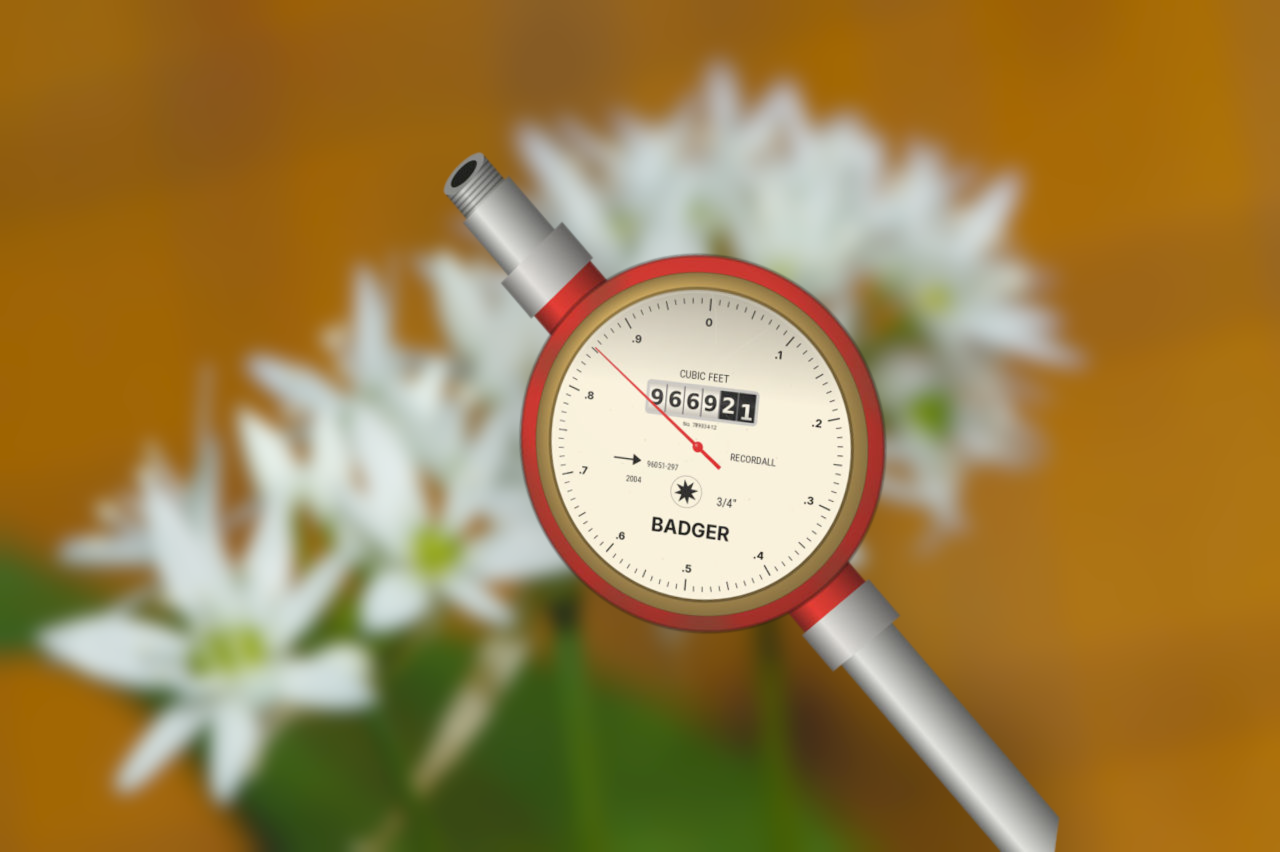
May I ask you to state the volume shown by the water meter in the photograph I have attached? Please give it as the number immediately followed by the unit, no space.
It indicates 966920.85ft³
